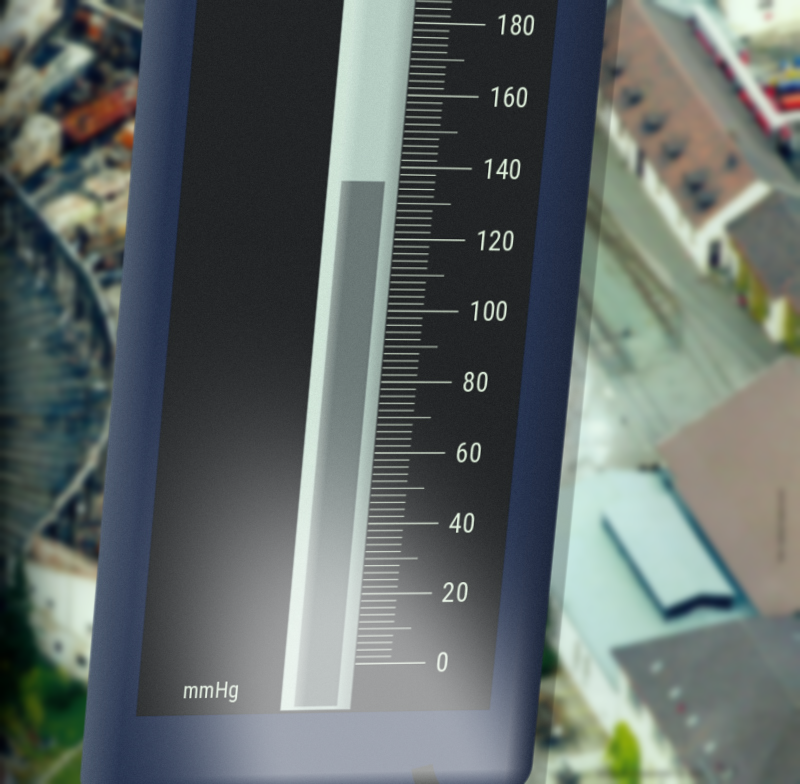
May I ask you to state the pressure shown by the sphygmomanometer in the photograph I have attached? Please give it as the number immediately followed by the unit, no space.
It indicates 136mmHg
